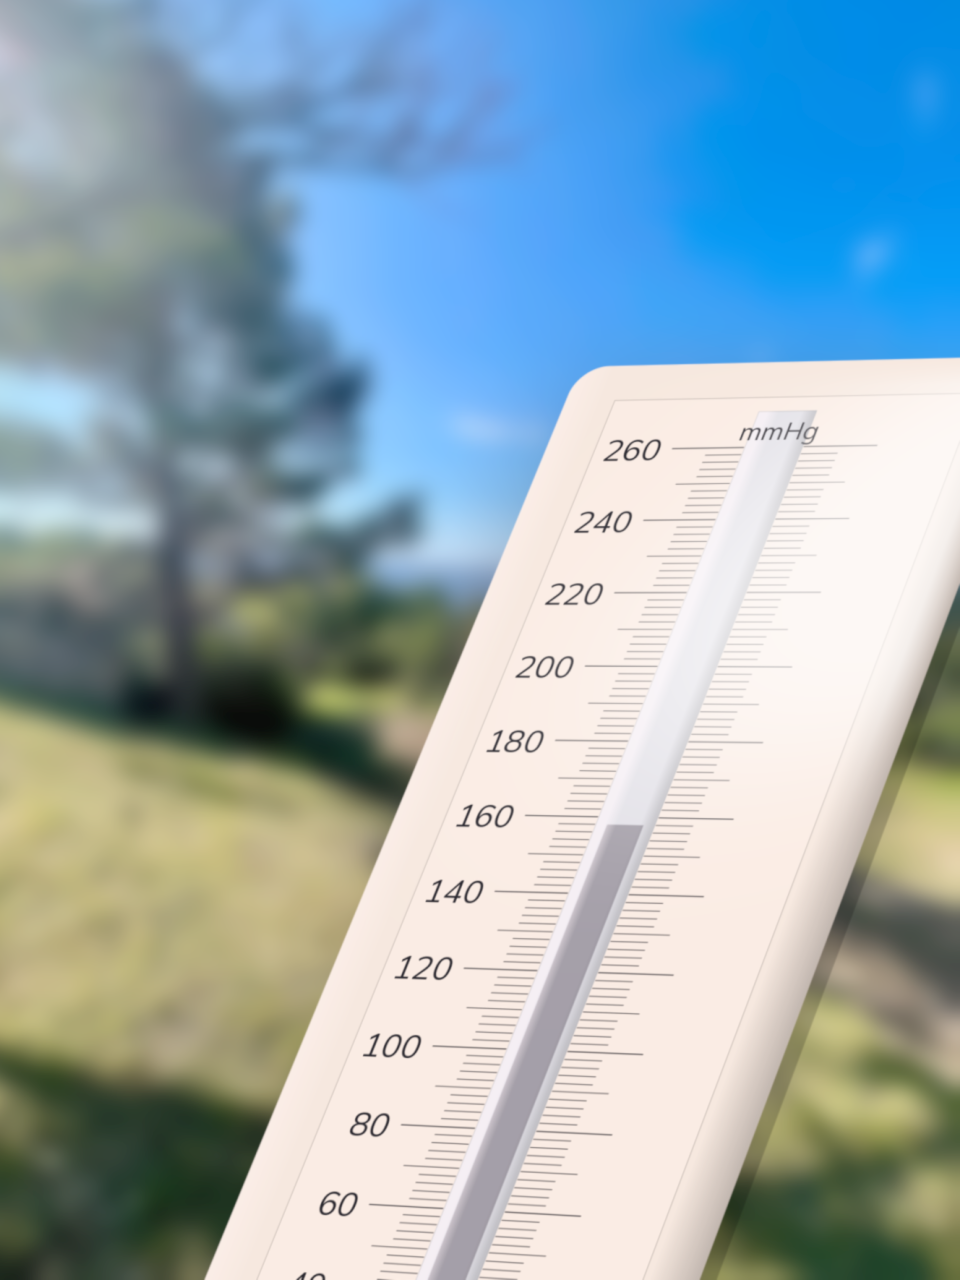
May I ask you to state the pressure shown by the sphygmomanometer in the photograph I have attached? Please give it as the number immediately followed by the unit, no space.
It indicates 158mmHg
